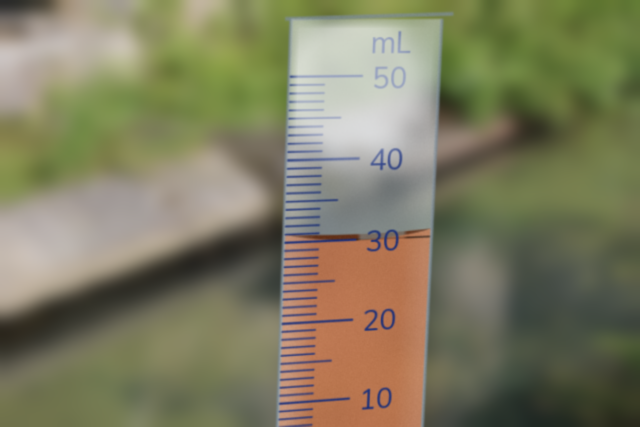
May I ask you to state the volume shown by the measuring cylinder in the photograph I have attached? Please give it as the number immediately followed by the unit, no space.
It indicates 30mL
